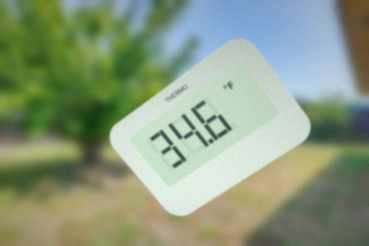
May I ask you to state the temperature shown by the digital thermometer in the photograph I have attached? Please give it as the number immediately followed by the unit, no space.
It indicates 34.6°F
